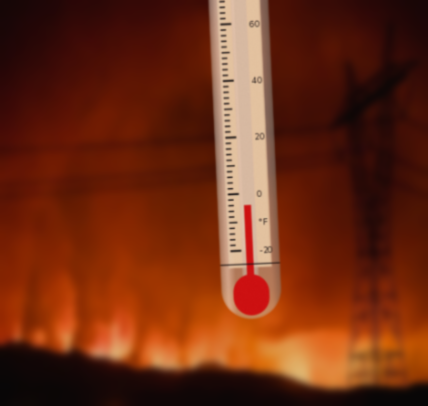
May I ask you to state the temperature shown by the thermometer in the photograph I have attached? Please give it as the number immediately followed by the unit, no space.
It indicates -4°F
